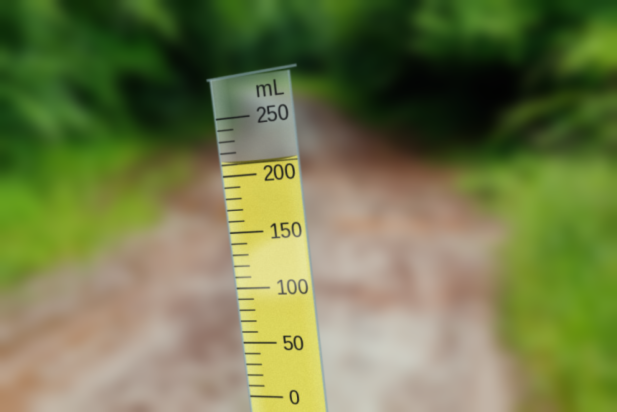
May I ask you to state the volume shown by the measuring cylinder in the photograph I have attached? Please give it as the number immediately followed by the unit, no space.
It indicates 210mL
